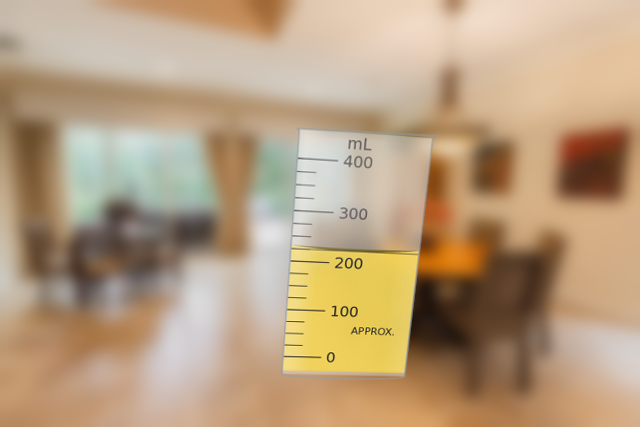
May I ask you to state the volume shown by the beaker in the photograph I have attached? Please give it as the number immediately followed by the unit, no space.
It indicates 225mL
